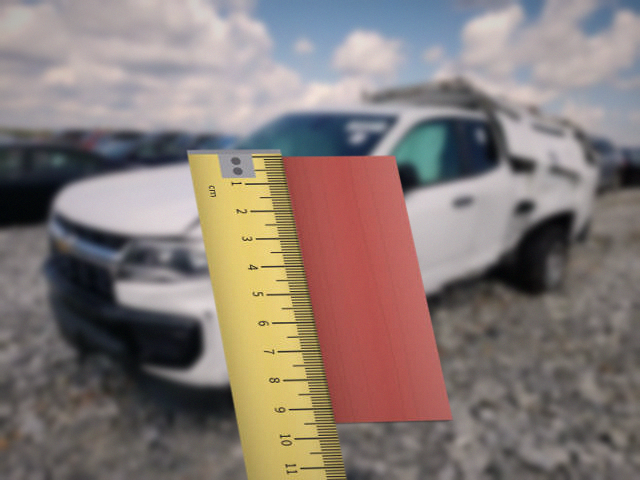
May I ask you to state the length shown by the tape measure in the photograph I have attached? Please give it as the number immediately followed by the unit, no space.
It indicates 9.5cm
